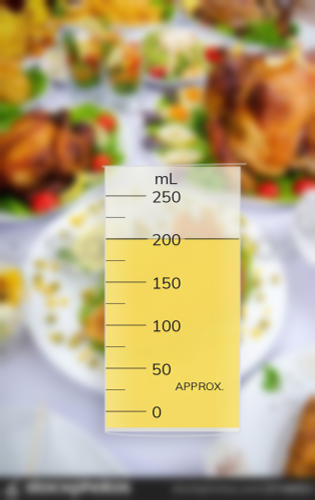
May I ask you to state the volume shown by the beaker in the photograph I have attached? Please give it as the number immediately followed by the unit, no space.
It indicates 200mL
